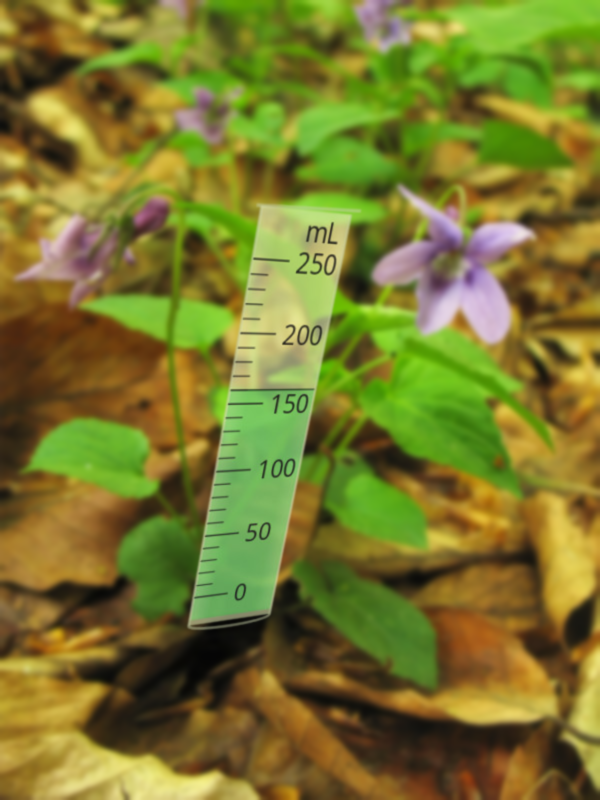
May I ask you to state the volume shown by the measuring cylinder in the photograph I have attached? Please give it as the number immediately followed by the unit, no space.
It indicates 160mL
